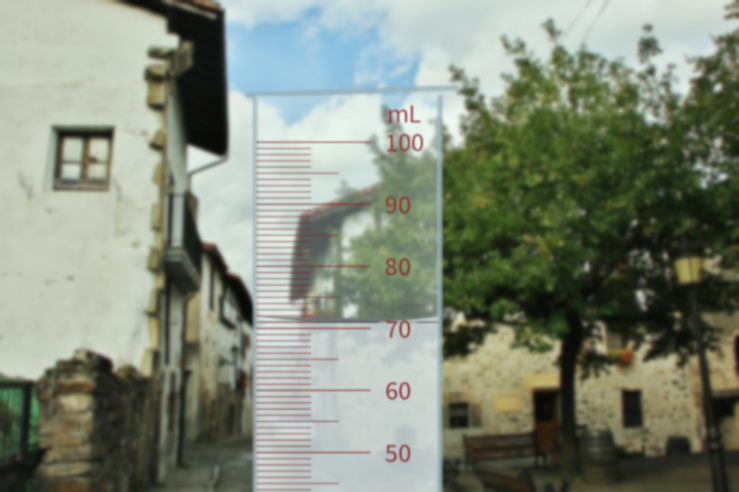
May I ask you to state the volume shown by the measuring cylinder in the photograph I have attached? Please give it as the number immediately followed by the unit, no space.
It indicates 71mL
